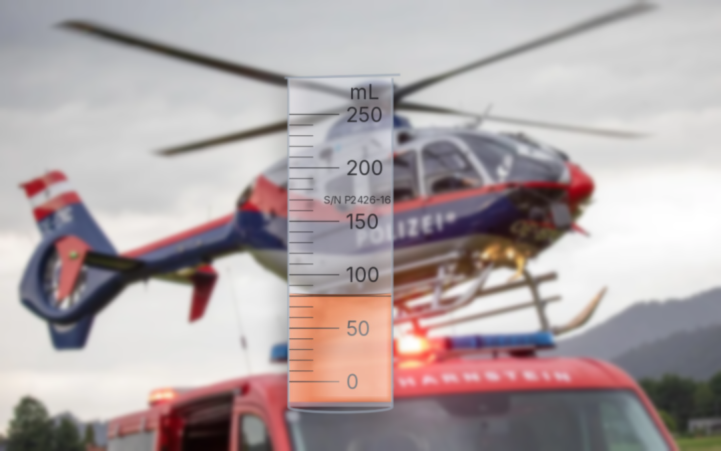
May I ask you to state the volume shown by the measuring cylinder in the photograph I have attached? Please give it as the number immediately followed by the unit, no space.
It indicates 80mL
